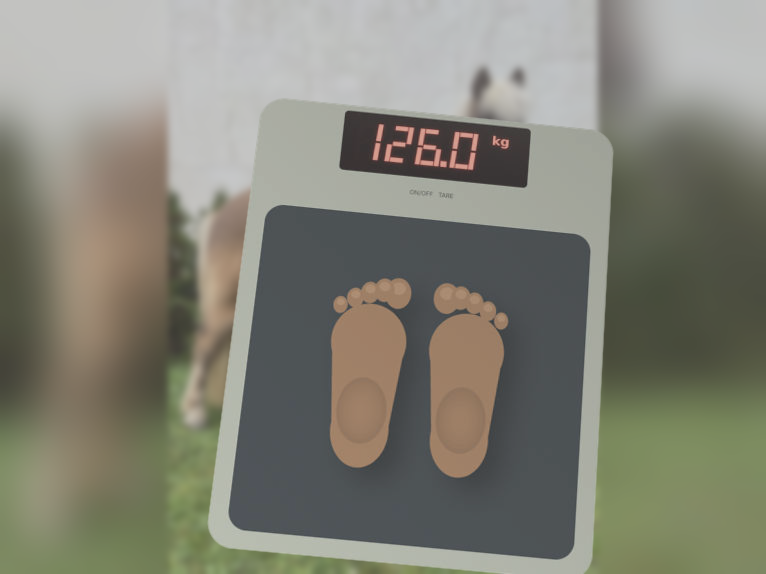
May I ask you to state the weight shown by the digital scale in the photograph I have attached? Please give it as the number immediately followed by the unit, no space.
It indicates 126.0kg
